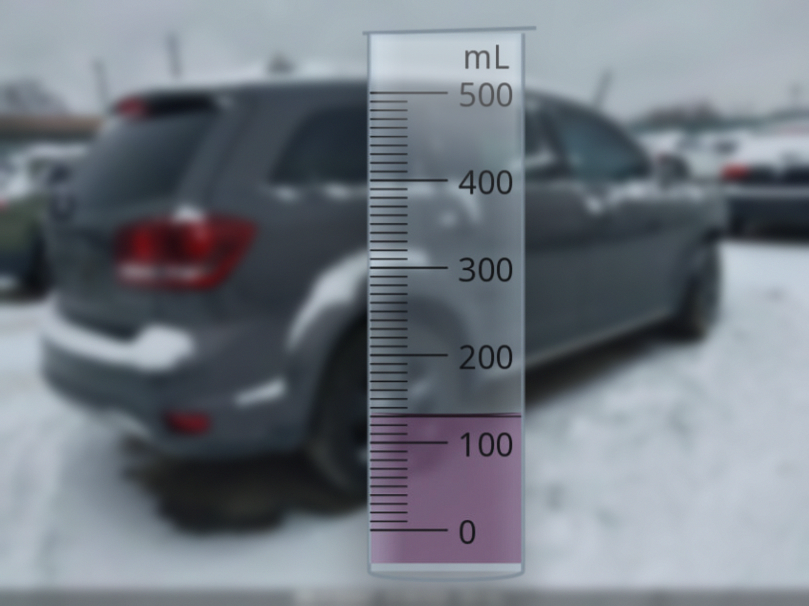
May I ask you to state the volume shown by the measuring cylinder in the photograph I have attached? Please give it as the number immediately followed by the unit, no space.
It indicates 130mL
